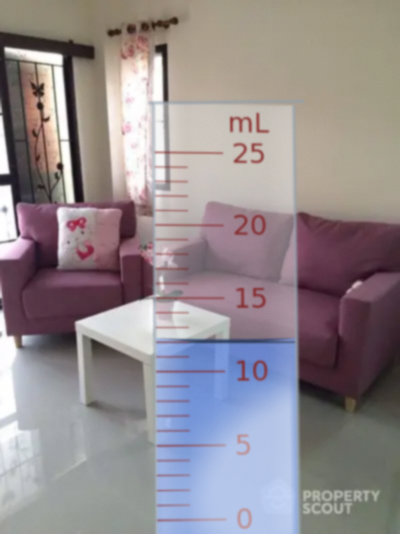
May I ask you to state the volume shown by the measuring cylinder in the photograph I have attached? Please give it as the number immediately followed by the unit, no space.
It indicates 12mL
